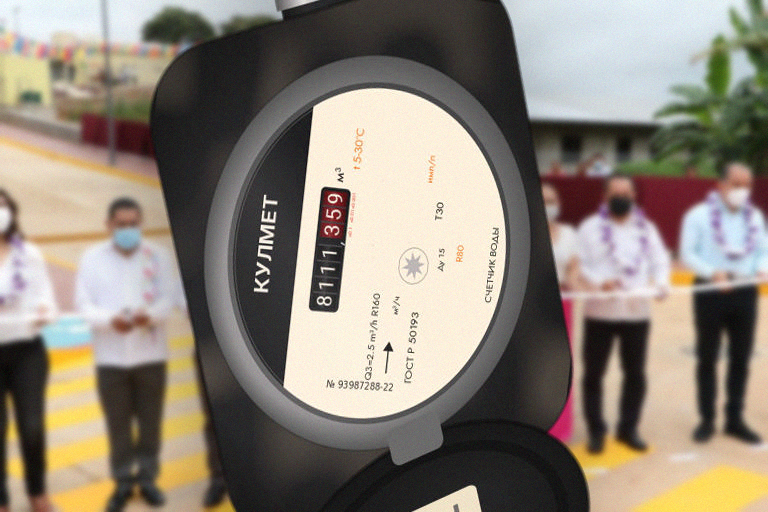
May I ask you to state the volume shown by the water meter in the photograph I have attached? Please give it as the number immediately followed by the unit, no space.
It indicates 8111.359m³
